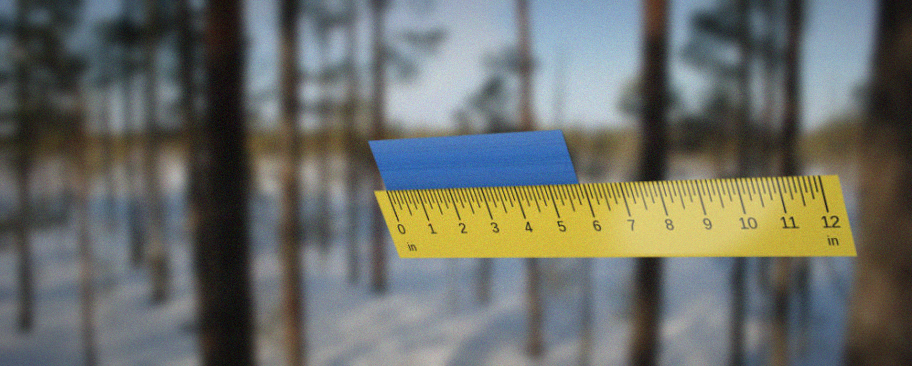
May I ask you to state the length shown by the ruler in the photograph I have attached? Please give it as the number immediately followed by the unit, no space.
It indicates 5.875in
